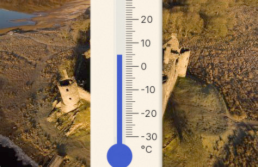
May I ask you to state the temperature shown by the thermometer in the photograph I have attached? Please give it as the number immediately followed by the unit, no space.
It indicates 5°C
